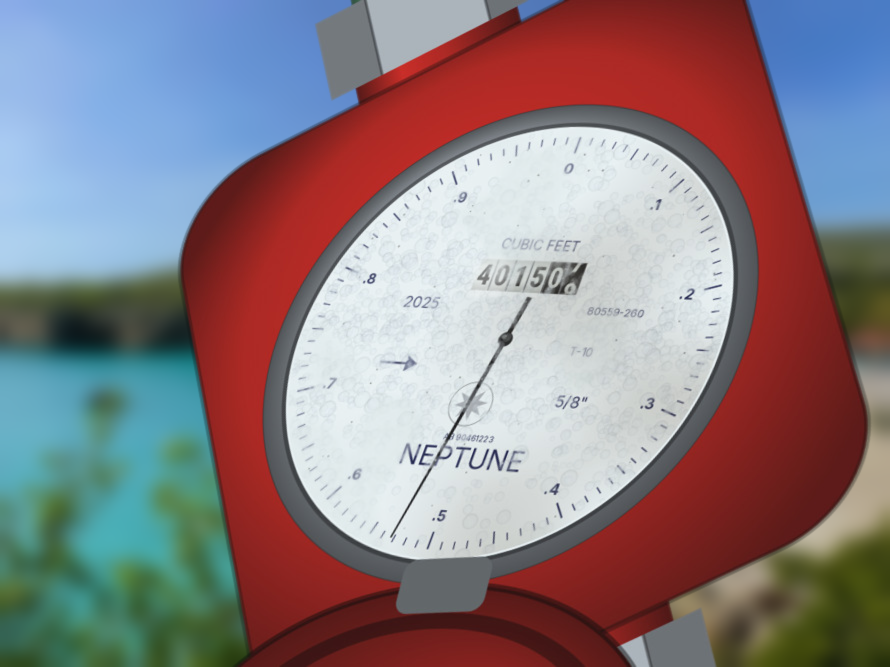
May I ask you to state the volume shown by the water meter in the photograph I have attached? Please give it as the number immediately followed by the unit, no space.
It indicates 401507.53ft³
